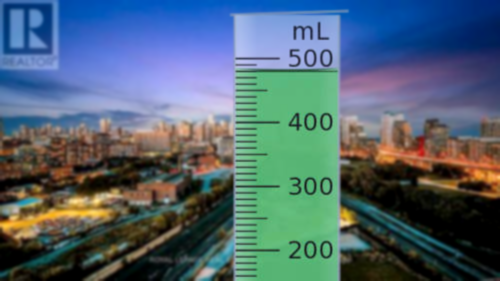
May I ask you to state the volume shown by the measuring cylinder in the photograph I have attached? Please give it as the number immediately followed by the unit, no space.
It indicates 480mL
